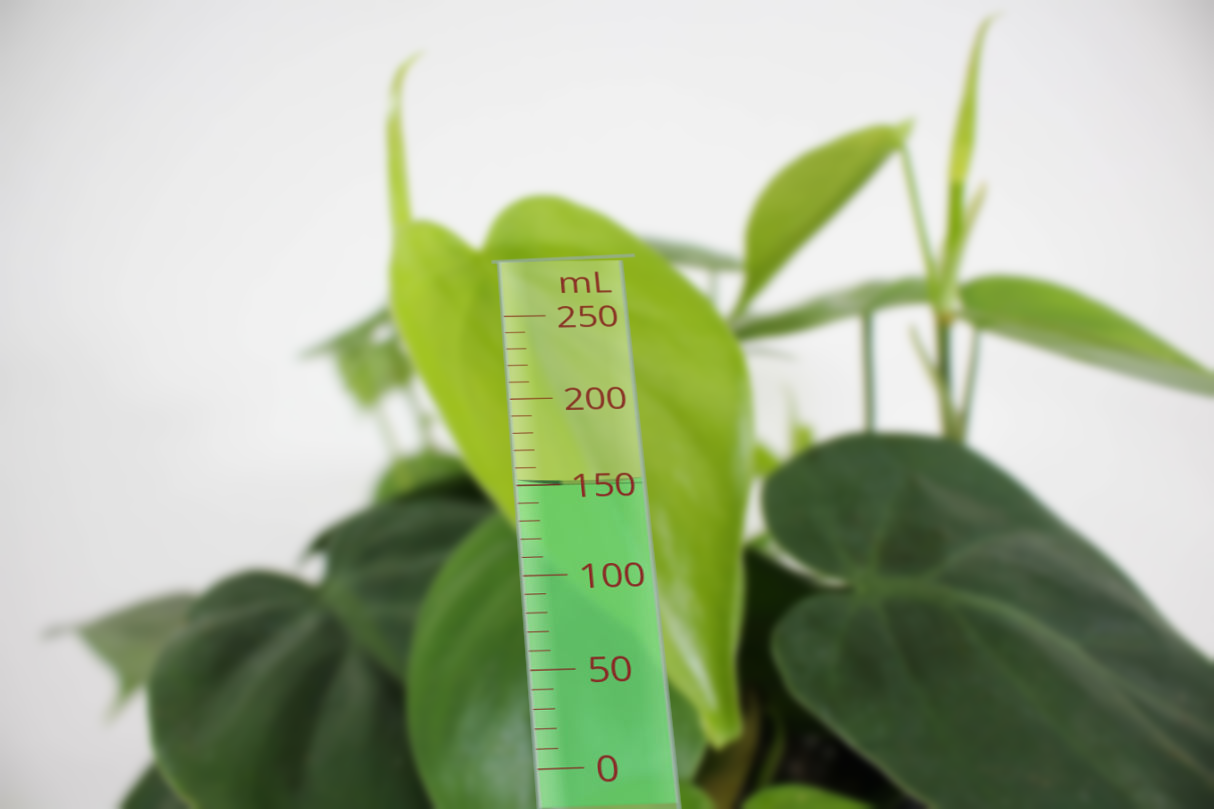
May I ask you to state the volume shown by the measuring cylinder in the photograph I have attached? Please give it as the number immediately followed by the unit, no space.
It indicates 150mL
